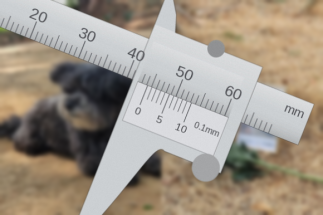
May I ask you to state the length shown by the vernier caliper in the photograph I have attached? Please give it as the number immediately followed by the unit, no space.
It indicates 44.2mm
